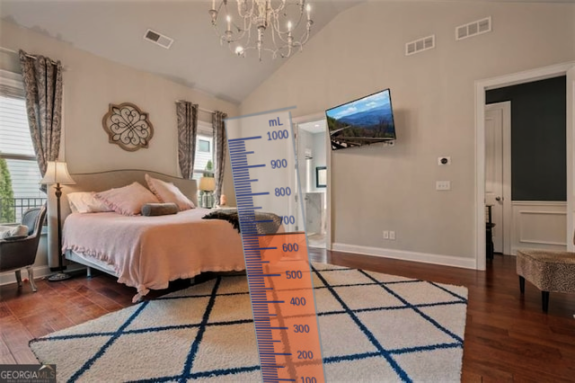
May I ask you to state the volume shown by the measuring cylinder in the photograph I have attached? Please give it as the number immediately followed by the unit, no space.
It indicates 650mL
